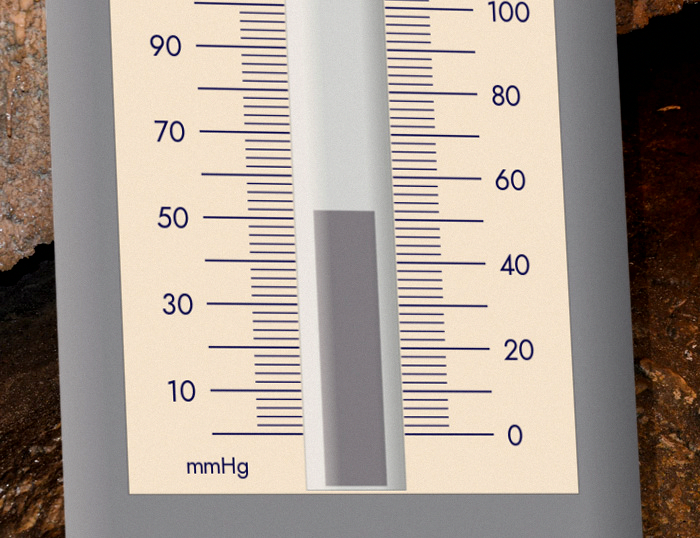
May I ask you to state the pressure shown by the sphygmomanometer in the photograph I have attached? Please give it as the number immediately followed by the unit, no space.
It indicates 52mmHg
